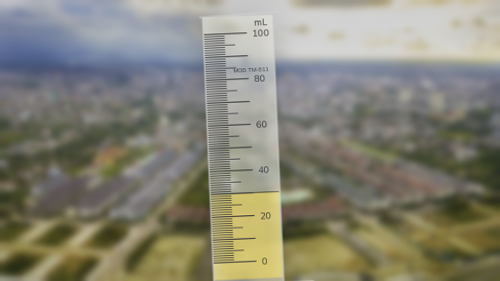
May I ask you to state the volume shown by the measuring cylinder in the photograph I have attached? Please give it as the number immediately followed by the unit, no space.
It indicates 30mL
